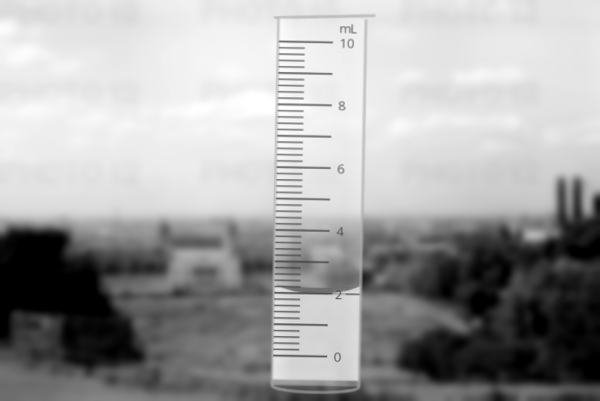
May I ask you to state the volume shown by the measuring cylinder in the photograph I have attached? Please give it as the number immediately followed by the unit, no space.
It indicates 2mL
